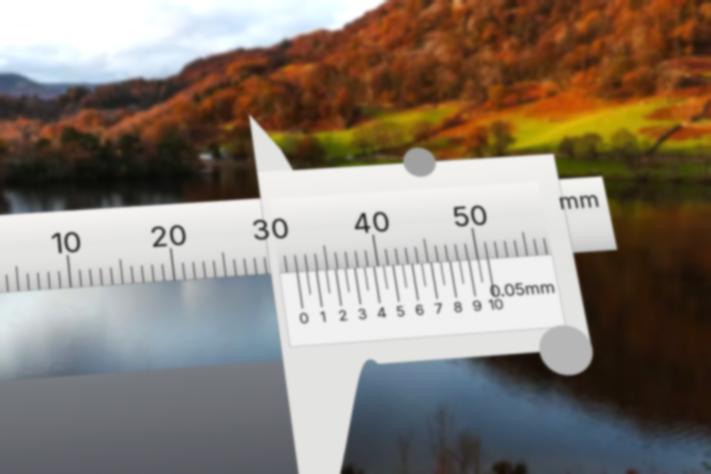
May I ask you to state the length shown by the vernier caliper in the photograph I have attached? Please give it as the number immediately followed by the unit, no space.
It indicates 32.0mm
